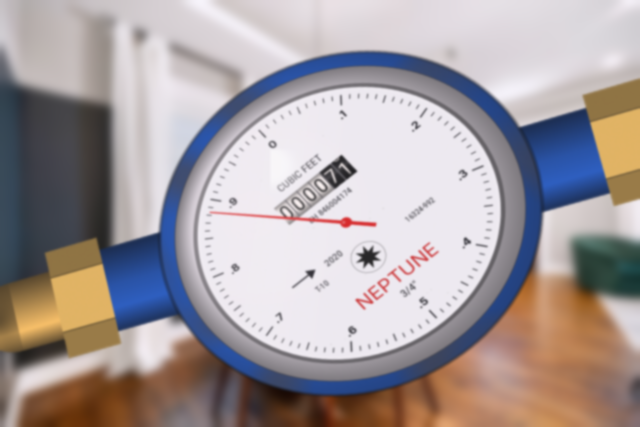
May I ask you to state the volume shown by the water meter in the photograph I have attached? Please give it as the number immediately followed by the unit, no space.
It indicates 70.88ft³
